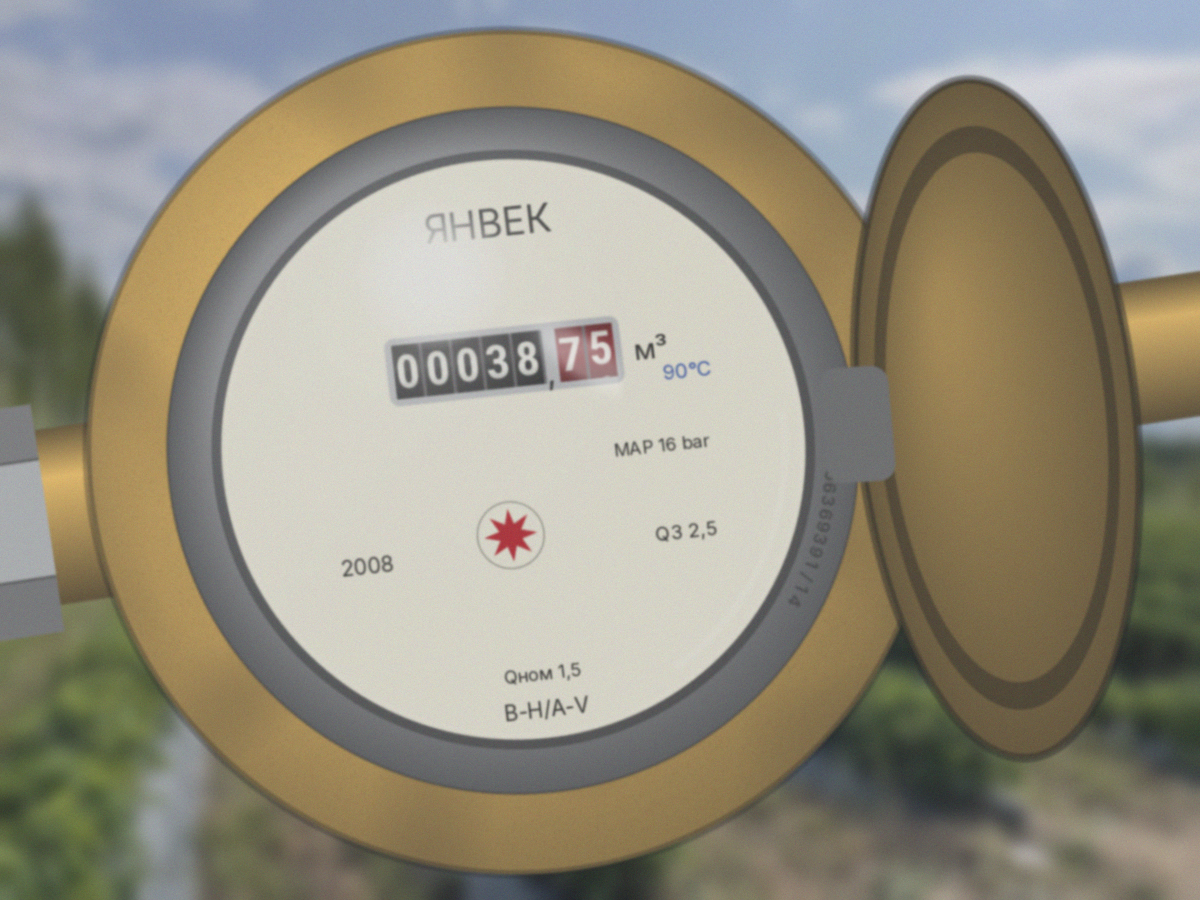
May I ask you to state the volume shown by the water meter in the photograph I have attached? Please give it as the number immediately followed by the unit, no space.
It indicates 38.75m³
